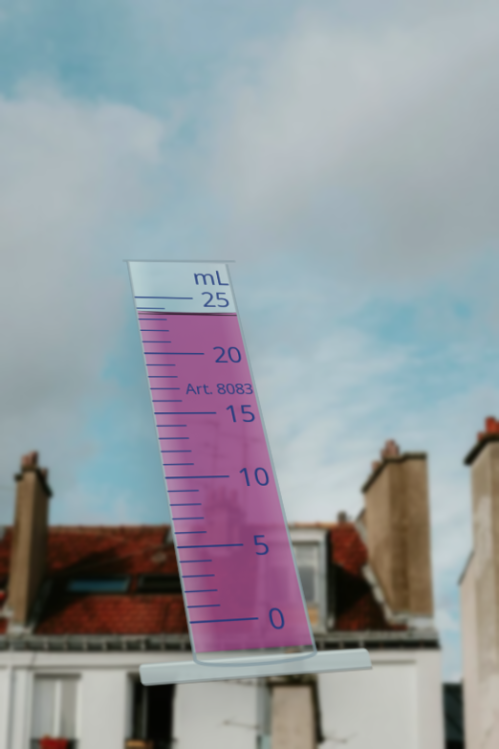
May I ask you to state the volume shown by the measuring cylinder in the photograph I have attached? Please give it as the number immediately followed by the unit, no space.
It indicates 23.5mL
